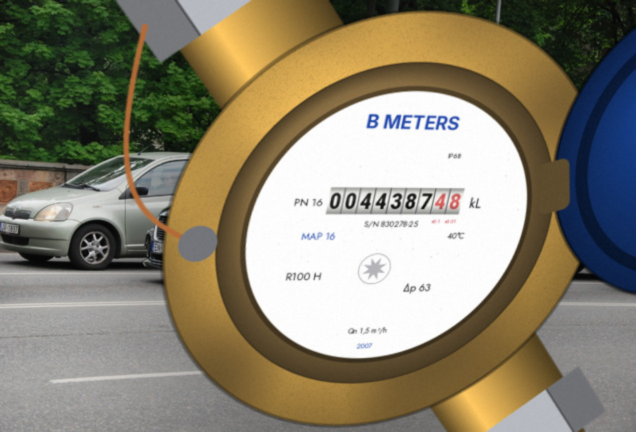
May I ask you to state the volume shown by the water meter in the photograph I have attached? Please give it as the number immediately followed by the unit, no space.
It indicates 44387.48kL
